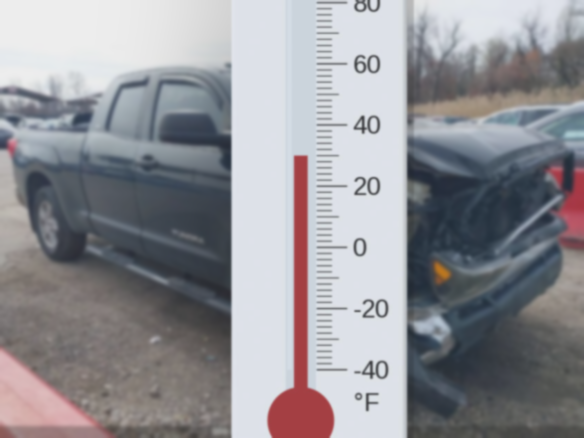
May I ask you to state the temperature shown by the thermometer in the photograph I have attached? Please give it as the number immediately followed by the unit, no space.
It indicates 30°F
